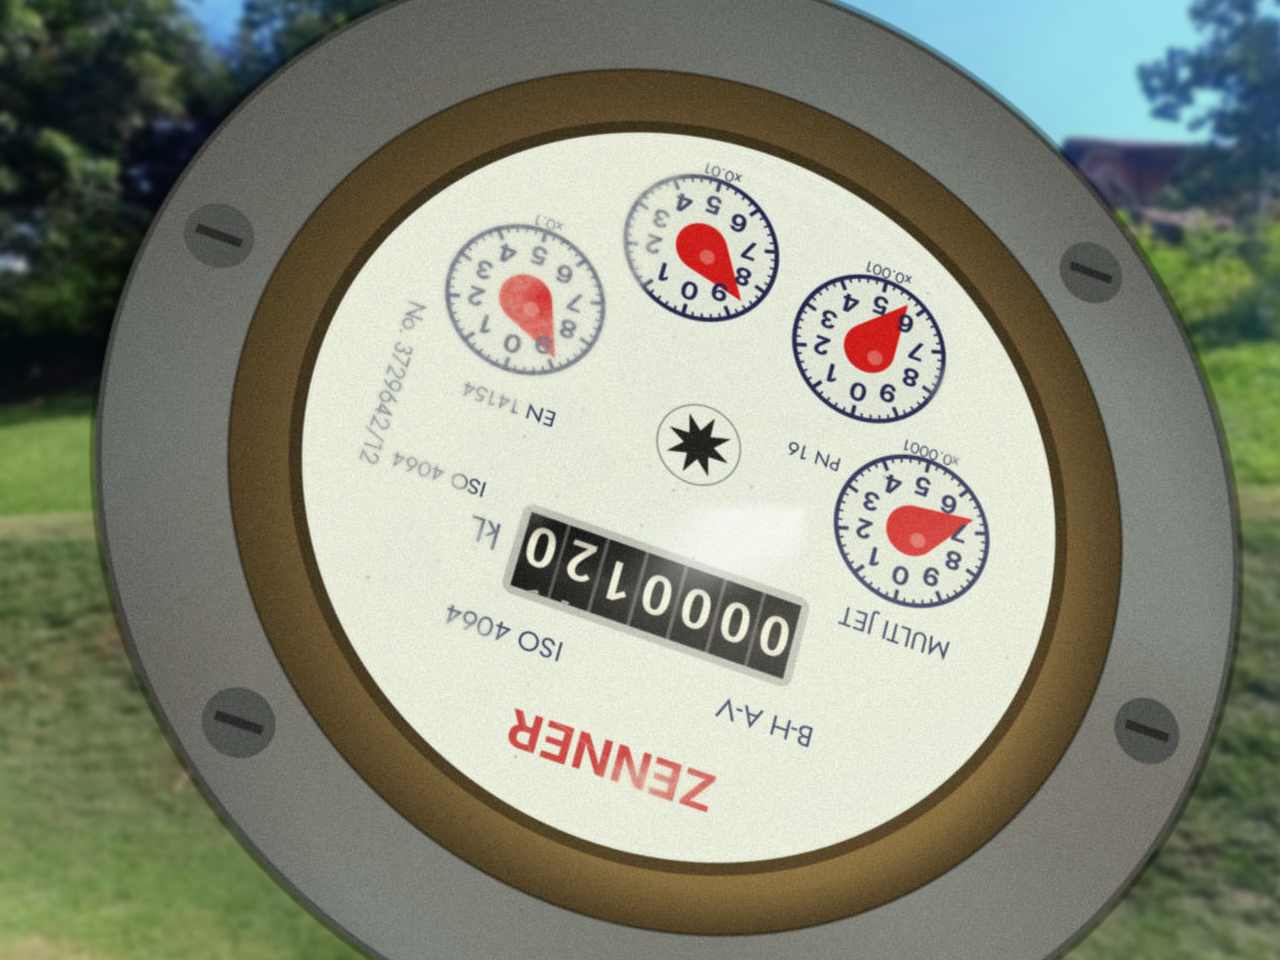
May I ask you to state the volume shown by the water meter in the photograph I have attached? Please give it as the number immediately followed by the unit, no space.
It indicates 119.8856kL
